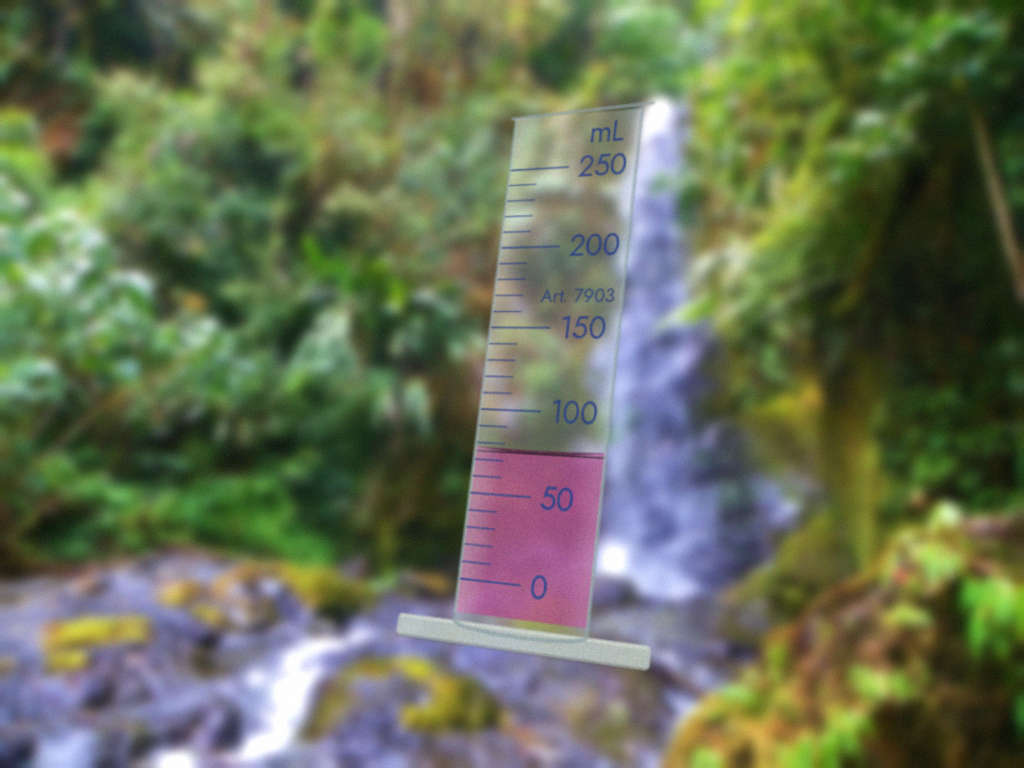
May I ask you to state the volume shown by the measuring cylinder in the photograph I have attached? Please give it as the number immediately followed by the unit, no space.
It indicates 75mL
